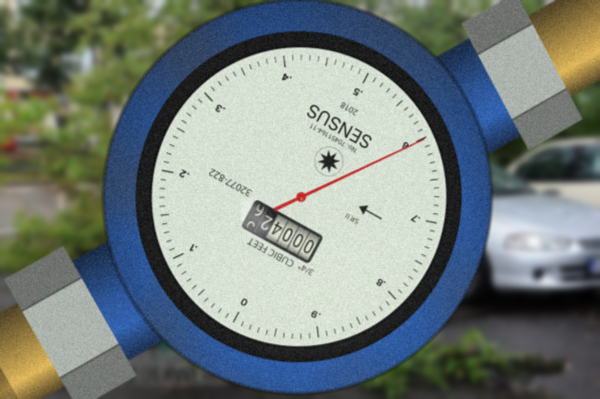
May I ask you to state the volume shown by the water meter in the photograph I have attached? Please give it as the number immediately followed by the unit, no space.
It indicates 425.60ft³
